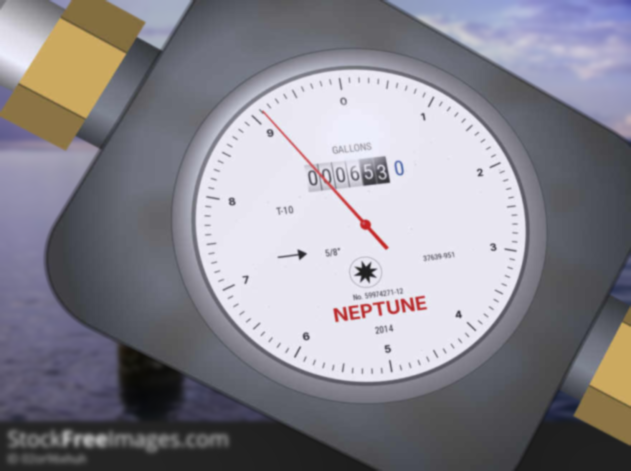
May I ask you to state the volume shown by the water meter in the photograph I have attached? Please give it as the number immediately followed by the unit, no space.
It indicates 6529.1gal
